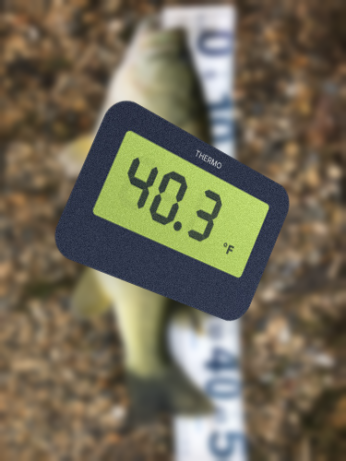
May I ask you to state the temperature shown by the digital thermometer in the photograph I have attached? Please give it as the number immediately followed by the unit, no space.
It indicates 40.3°F
